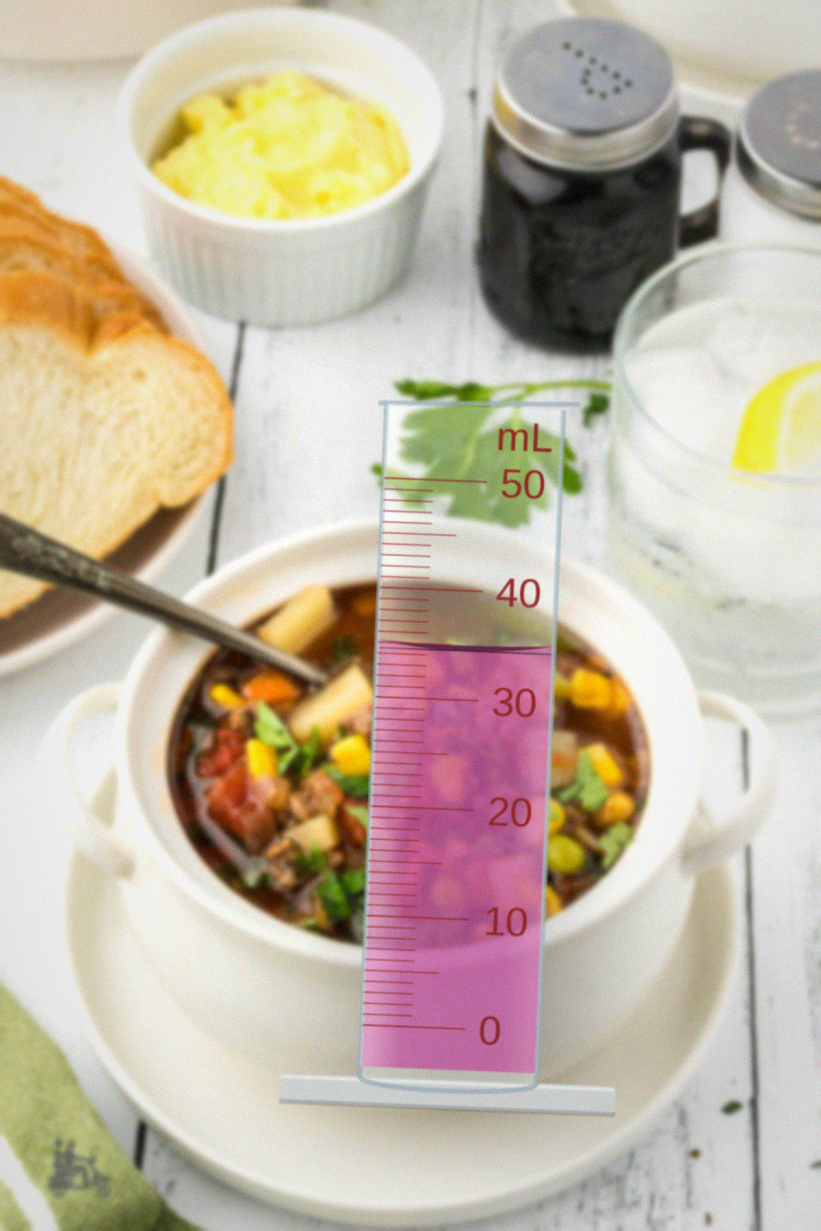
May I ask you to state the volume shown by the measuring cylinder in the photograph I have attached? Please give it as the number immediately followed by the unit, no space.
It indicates 34.5mL
